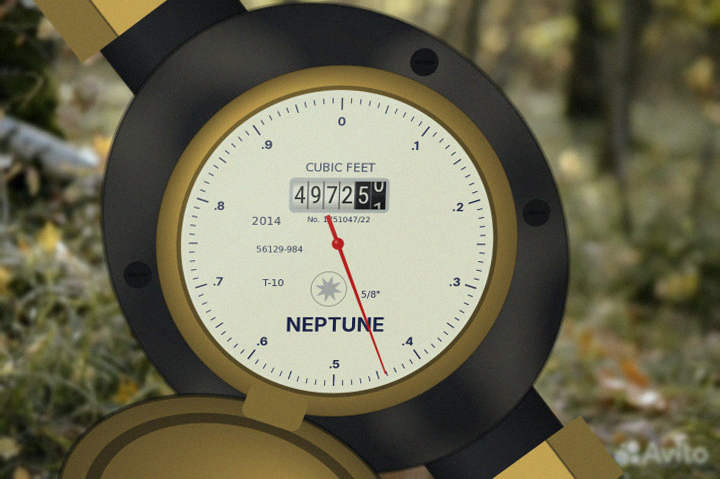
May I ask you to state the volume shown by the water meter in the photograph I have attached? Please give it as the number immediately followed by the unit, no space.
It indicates 497250.44ft³
